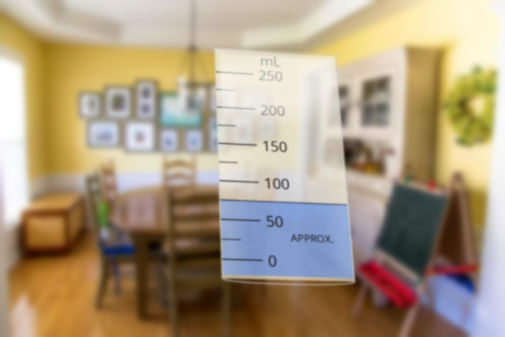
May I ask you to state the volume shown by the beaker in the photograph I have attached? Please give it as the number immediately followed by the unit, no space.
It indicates 75mL
